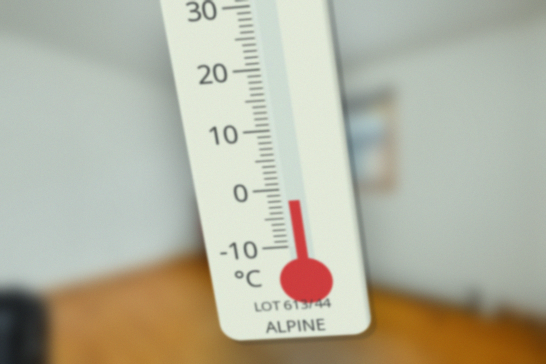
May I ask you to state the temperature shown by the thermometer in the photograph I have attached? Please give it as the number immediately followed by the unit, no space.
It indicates -2°C
